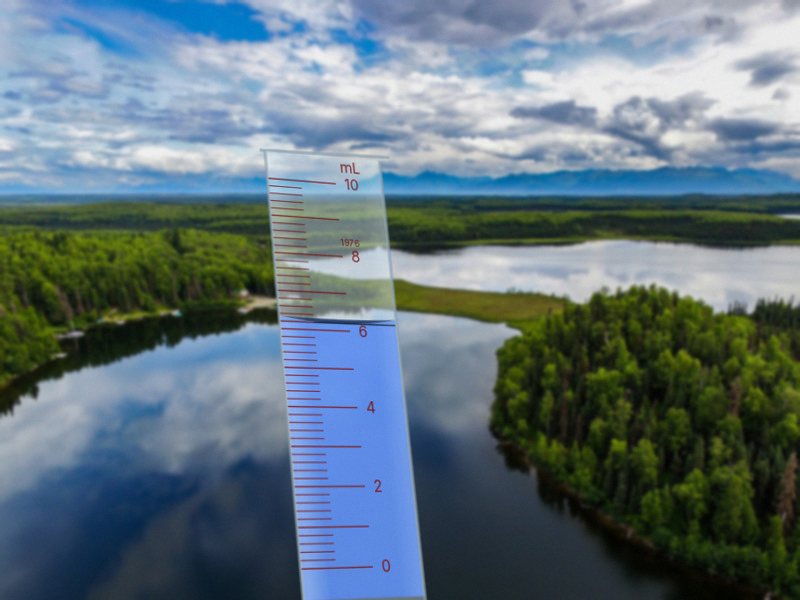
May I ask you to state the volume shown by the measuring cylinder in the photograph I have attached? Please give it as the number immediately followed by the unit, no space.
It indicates 6.2mL
